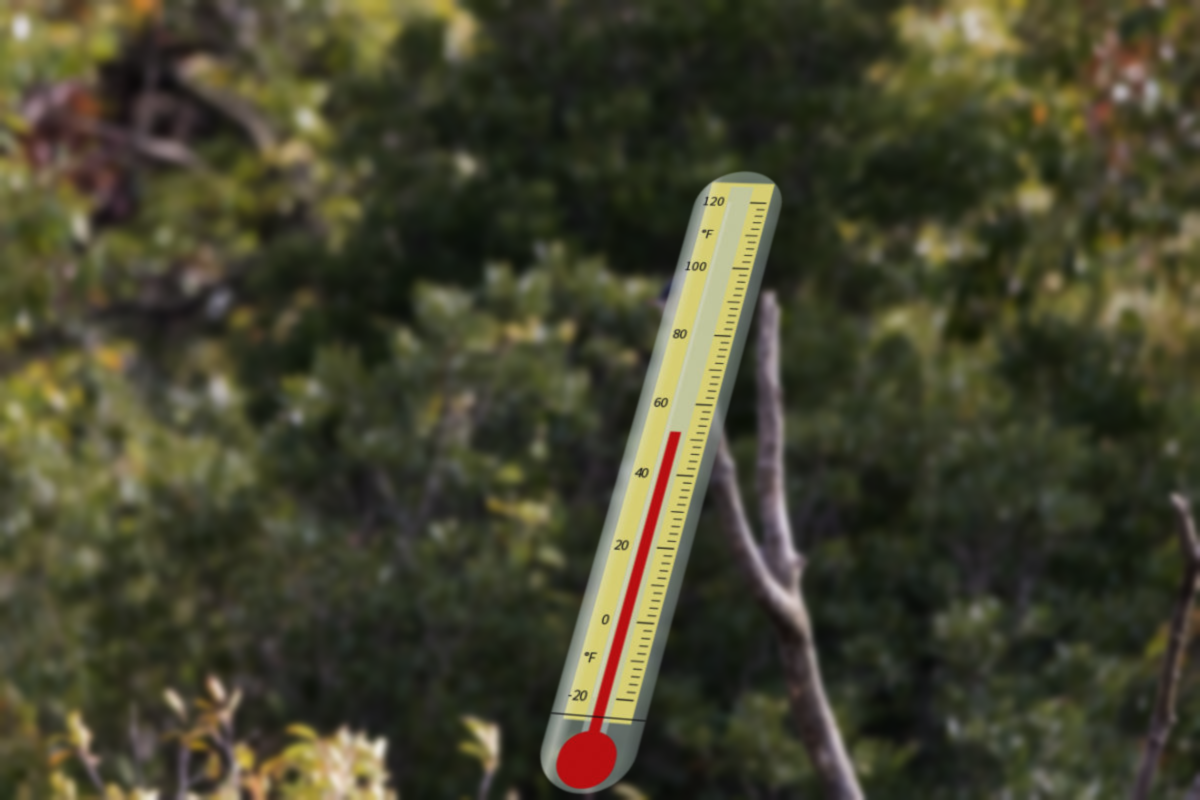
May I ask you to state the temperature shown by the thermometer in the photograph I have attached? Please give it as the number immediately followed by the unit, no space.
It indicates 52°F
